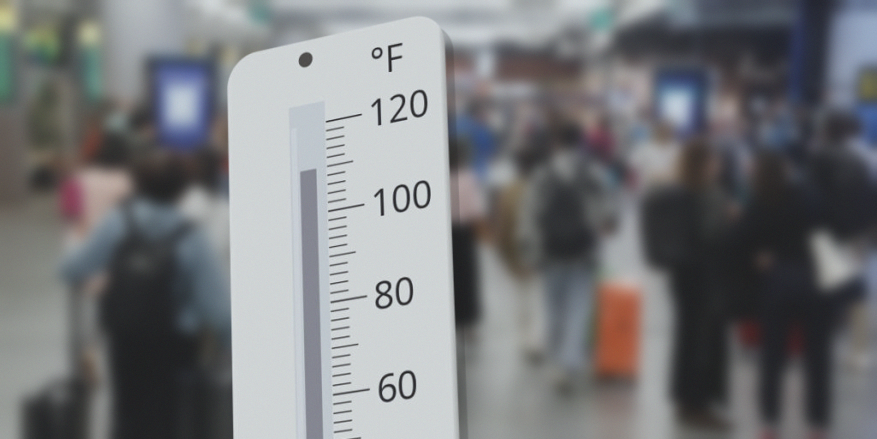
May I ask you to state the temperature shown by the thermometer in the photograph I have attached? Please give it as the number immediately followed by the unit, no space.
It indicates 110°F
